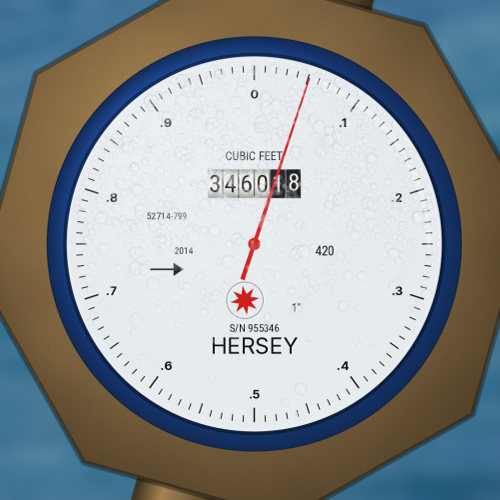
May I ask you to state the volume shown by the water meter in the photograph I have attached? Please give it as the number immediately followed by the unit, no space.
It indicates 346018.05ft³
